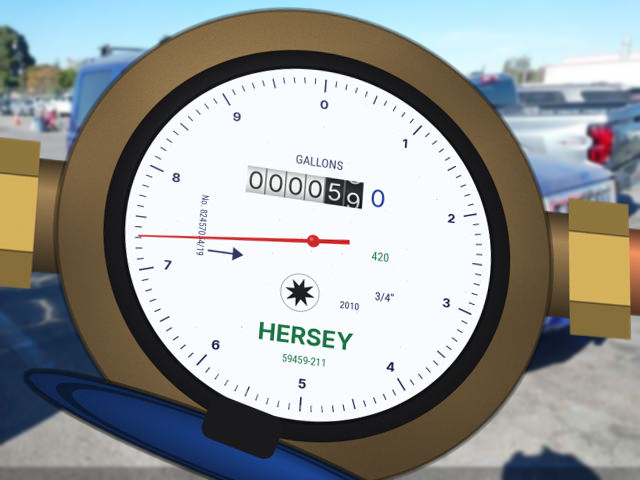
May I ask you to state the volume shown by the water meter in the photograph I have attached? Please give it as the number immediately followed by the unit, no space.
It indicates 587.3gal
